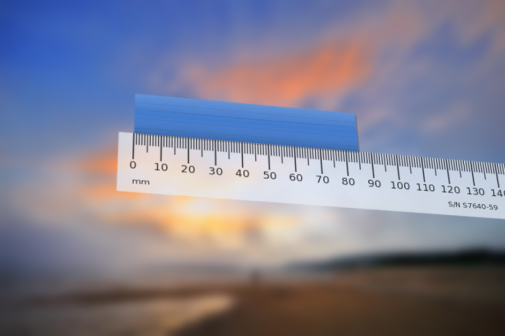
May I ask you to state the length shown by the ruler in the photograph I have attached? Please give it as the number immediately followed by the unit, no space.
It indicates 85mm
